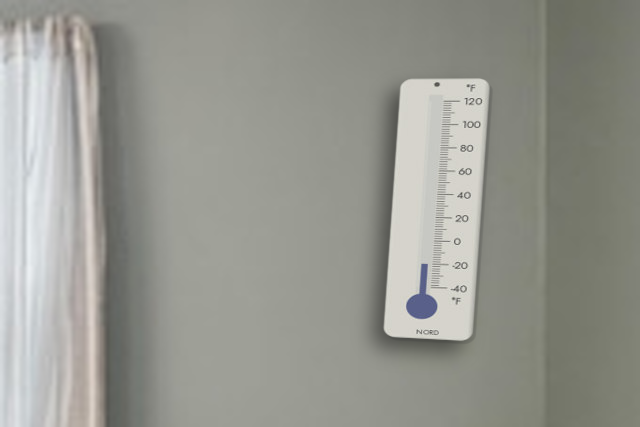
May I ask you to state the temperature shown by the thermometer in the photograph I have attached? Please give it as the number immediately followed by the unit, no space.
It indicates -20°F
